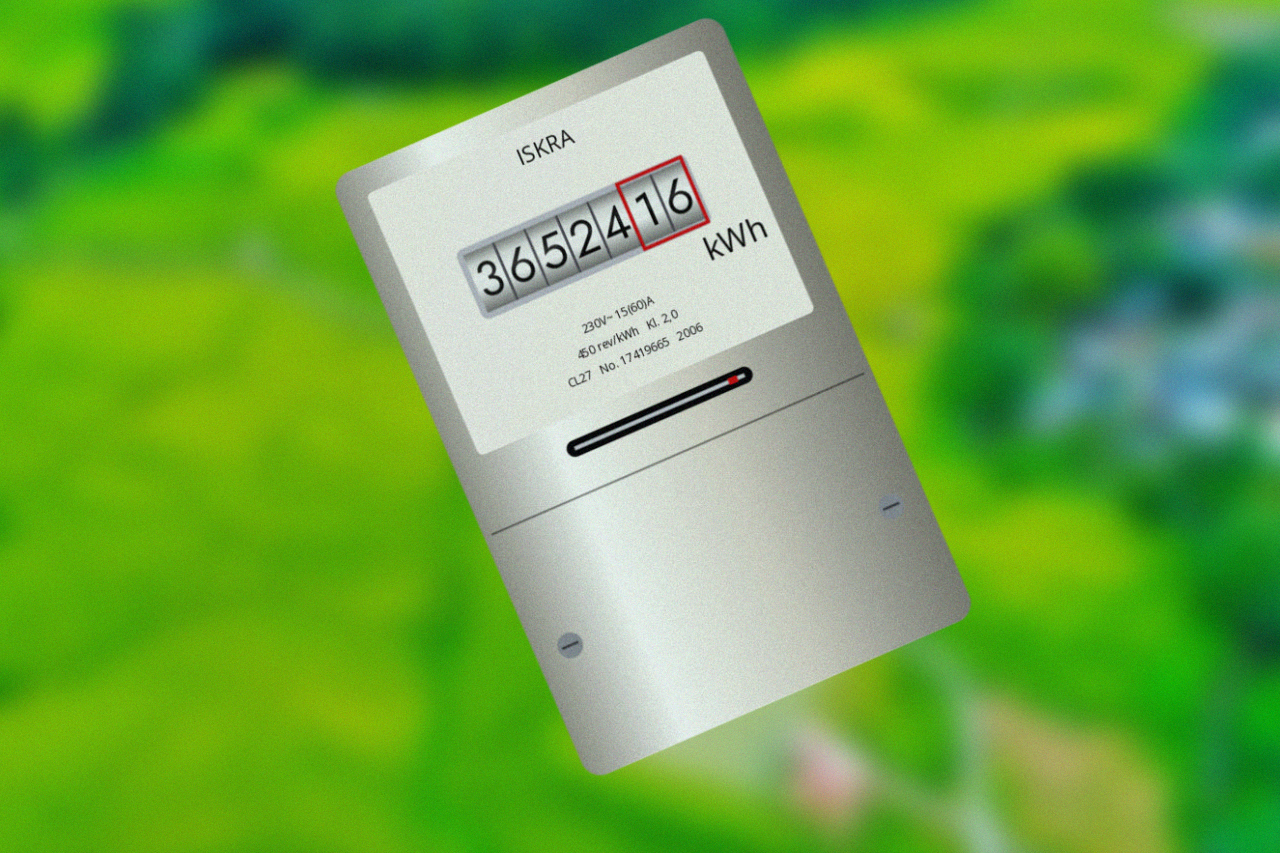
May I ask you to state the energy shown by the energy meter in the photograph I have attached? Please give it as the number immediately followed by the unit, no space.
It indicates 36524.16kWh
